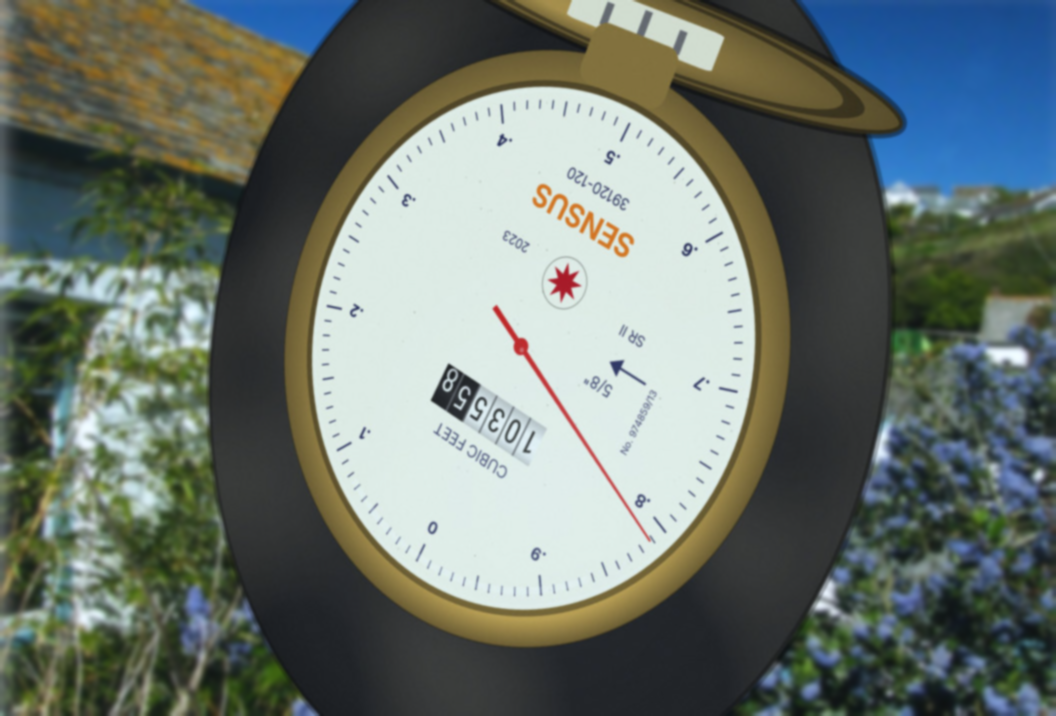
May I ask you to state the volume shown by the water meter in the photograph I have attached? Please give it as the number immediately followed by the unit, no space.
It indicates 103557.81ft³
